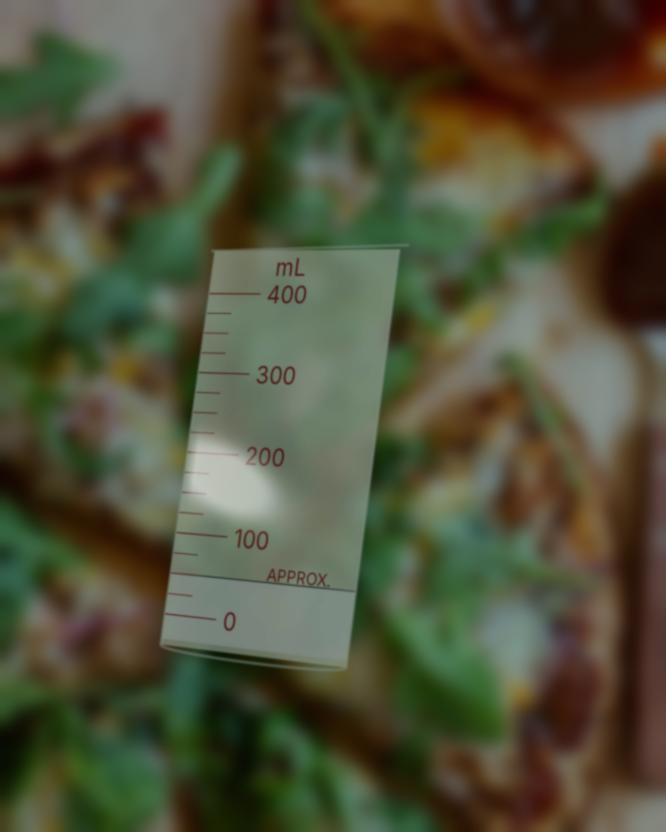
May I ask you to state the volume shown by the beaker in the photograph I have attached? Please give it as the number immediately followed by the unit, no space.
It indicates 50mL
